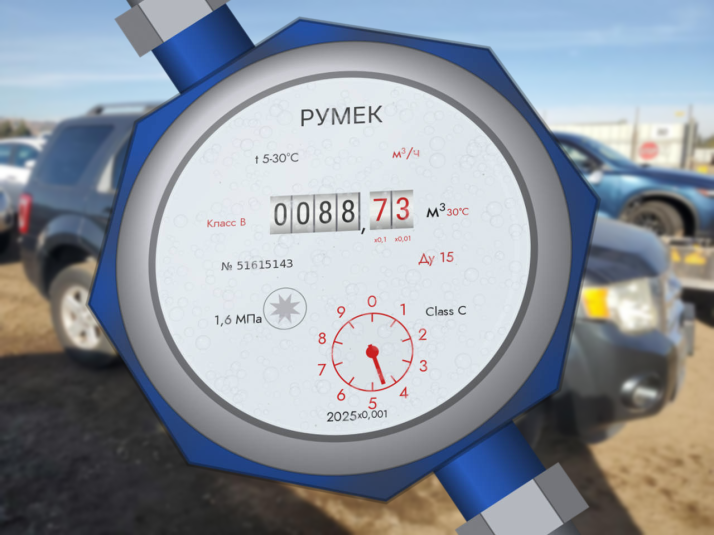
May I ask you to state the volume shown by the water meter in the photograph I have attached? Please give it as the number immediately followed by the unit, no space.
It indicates 88.734m³
